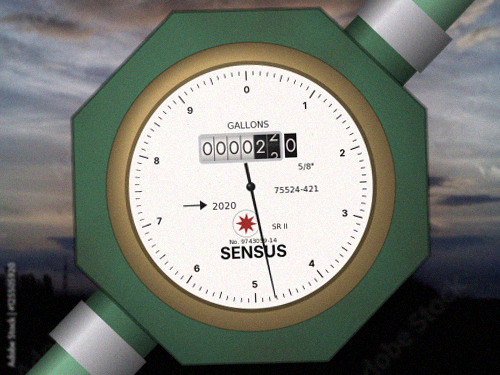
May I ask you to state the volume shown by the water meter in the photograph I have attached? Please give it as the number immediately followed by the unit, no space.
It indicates 224.7gal
